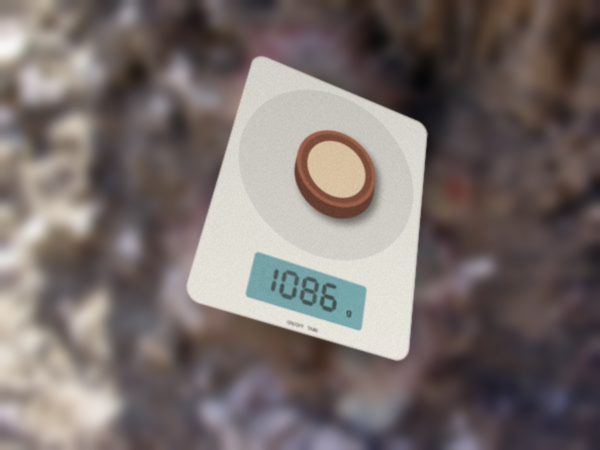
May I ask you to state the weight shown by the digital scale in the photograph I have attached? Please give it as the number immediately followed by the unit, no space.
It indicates 1086g
